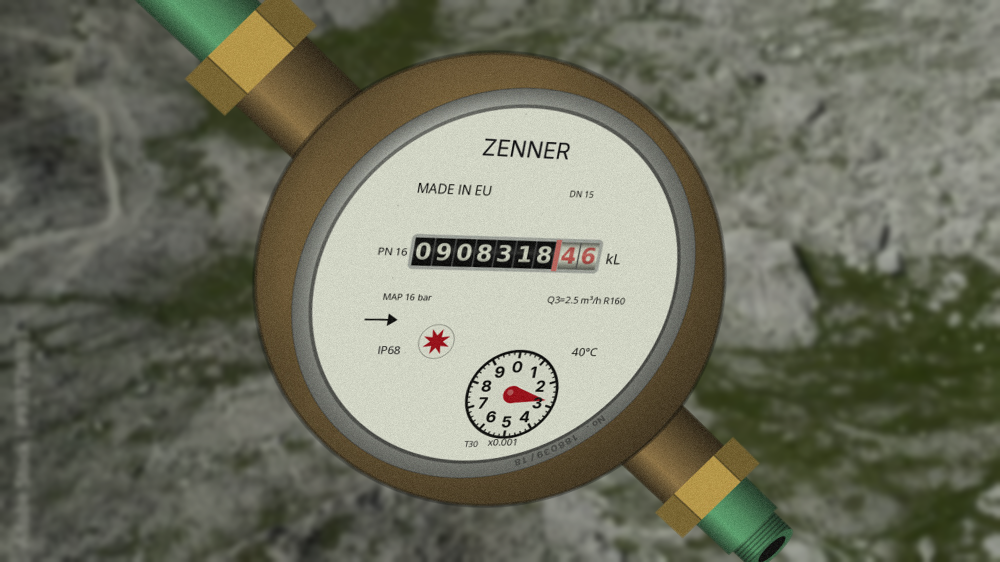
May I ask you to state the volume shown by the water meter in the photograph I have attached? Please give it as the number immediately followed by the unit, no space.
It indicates 908318.462kL
